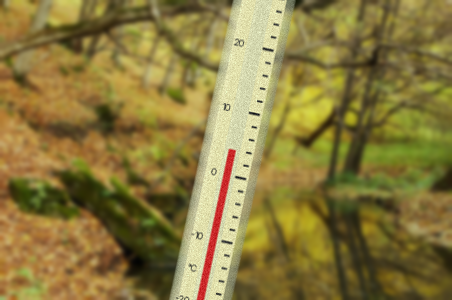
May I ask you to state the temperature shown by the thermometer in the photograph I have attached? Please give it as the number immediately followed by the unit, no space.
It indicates 4°C
